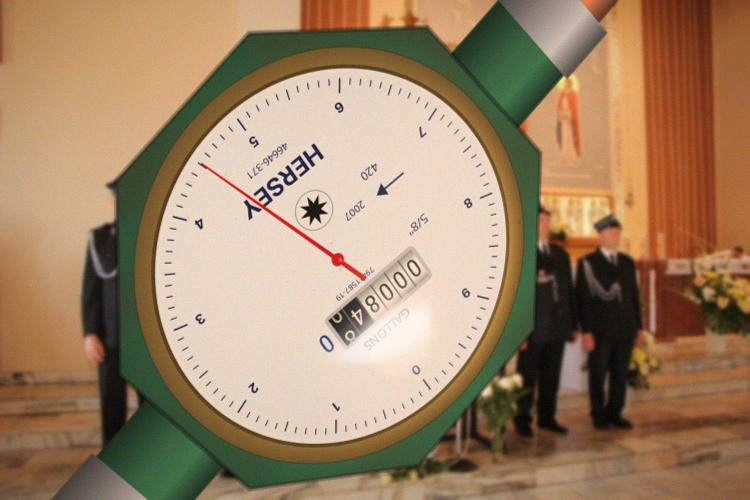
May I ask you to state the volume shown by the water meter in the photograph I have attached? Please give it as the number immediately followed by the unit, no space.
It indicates 8484.5gal
